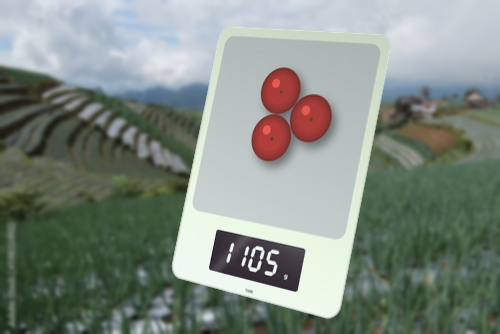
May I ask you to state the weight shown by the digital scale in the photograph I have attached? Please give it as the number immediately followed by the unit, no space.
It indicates 1105g
